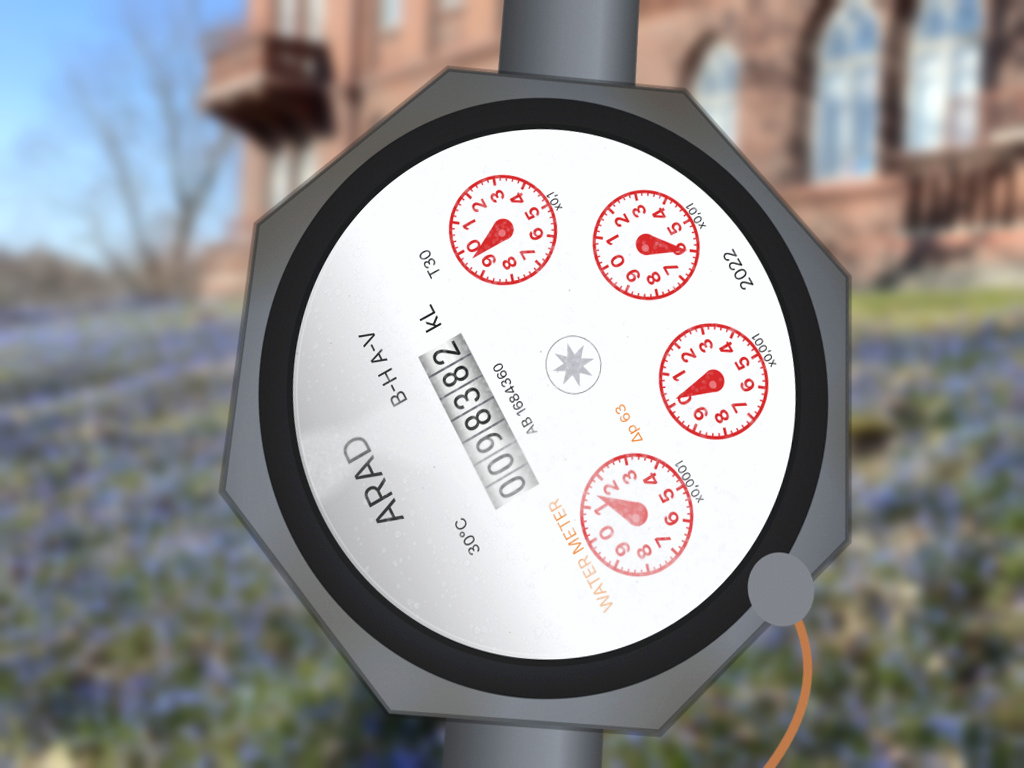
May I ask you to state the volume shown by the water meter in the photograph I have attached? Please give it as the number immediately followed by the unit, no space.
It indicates 98381.9601kL
